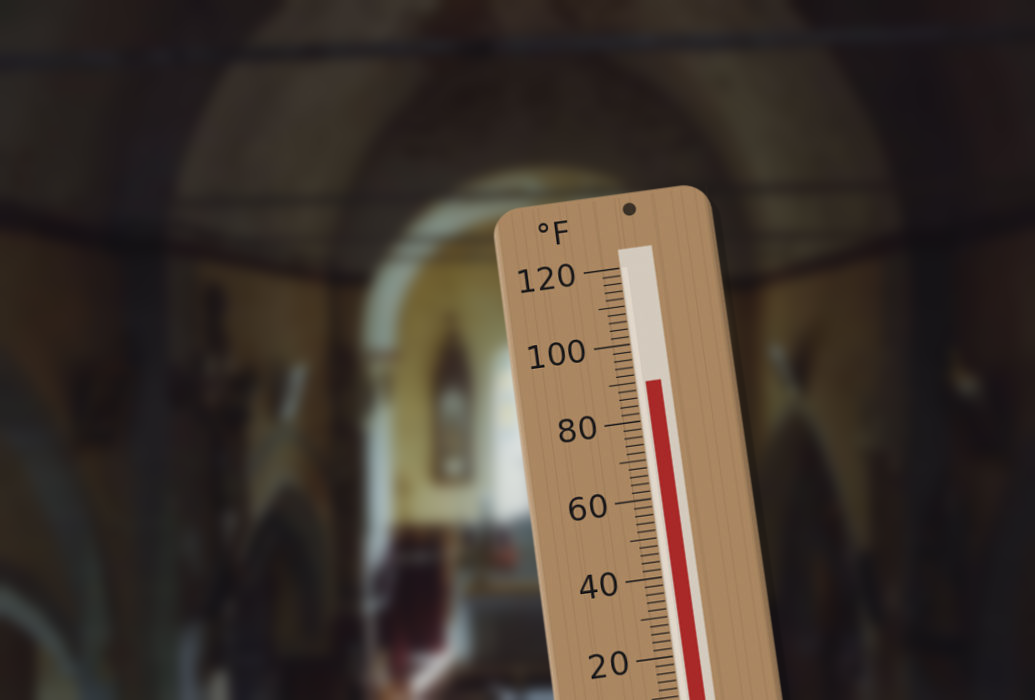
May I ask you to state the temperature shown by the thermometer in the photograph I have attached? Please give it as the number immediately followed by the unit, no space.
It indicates 90°F
